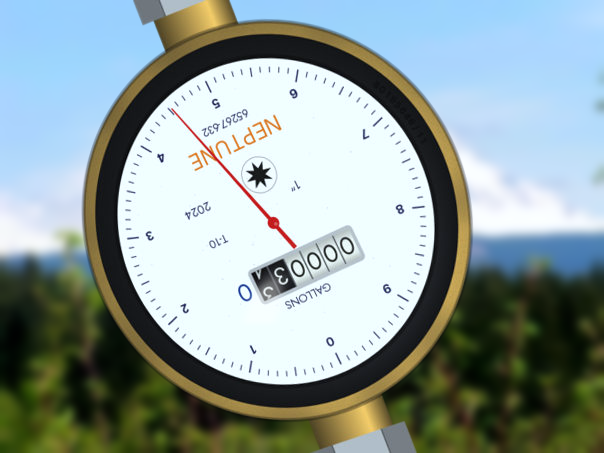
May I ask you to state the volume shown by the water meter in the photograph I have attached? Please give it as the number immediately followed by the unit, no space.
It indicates 334.5gal
